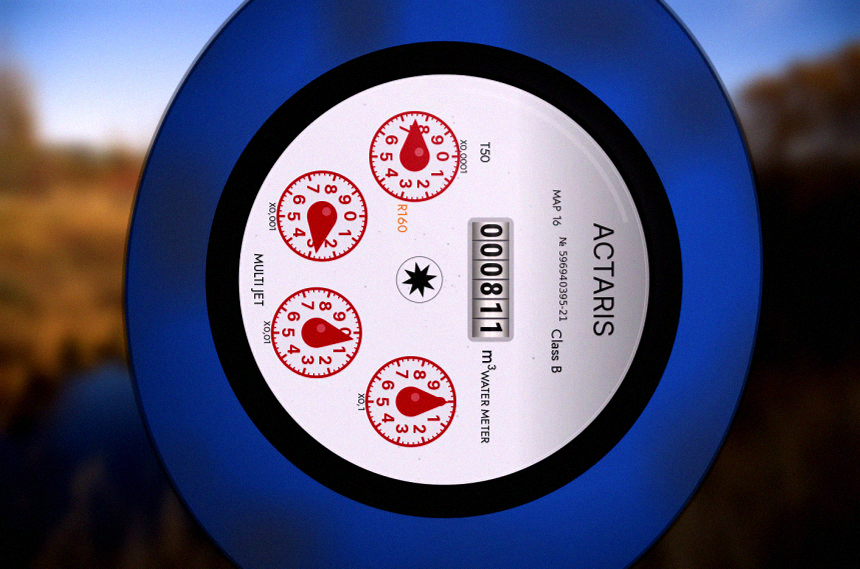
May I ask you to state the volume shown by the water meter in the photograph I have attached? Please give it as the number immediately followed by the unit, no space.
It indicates 811.0027m³
